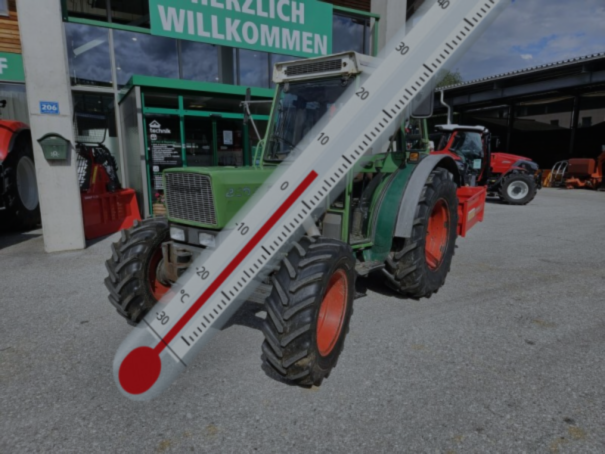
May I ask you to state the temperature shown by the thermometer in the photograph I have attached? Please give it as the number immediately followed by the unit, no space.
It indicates 5°C
